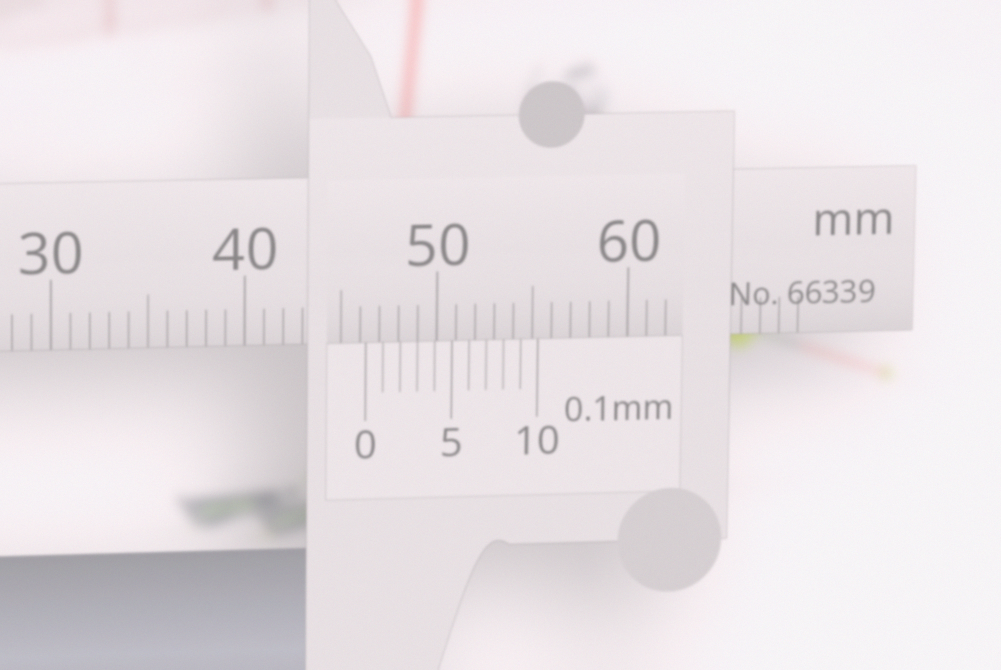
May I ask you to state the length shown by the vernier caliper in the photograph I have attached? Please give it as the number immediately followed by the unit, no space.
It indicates 46.3mm
